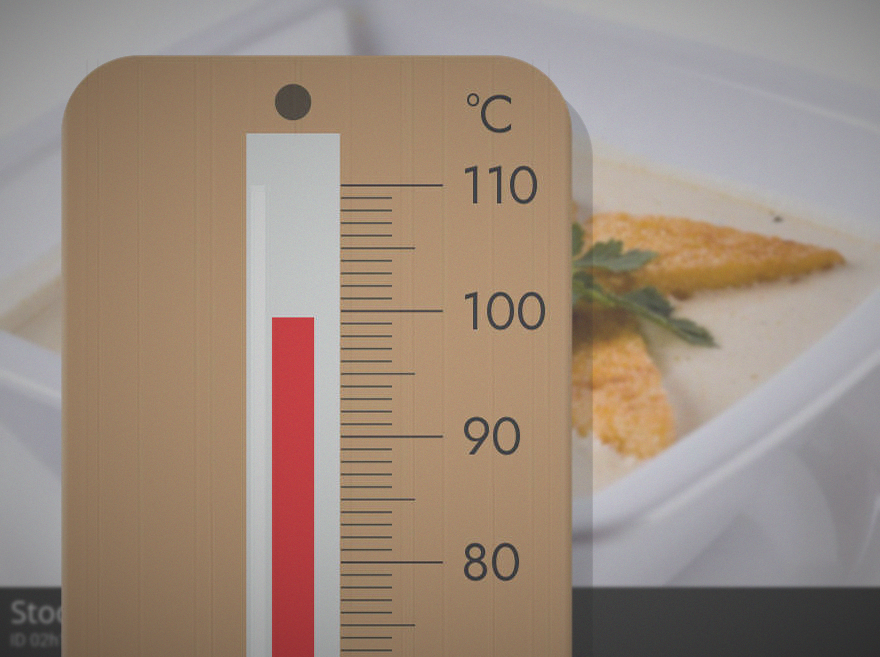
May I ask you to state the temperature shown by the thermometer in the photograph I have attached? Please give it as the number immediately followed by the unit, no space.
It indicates 99.5°C
